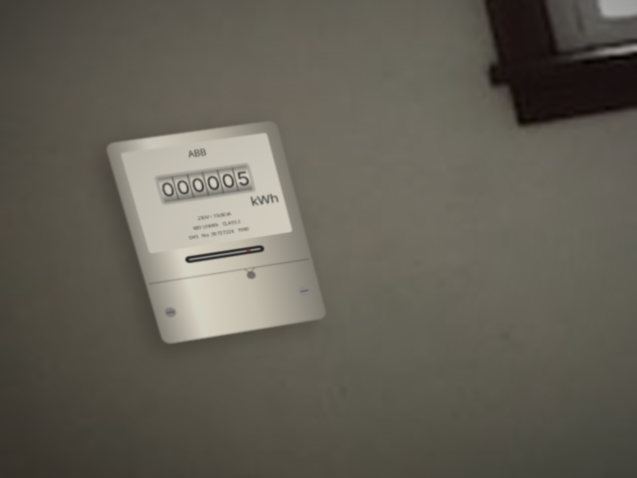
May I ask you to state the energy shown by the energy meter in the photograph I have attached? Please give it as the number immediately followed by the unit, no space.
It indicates 5kWh
